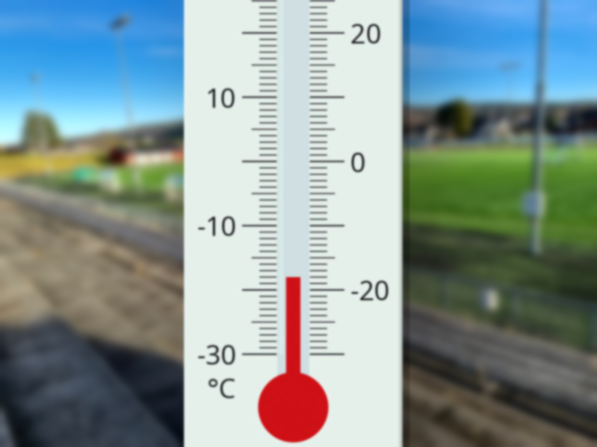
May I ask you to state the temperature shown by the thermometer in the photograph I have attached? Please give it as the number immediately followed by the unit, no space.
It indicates -18°C
